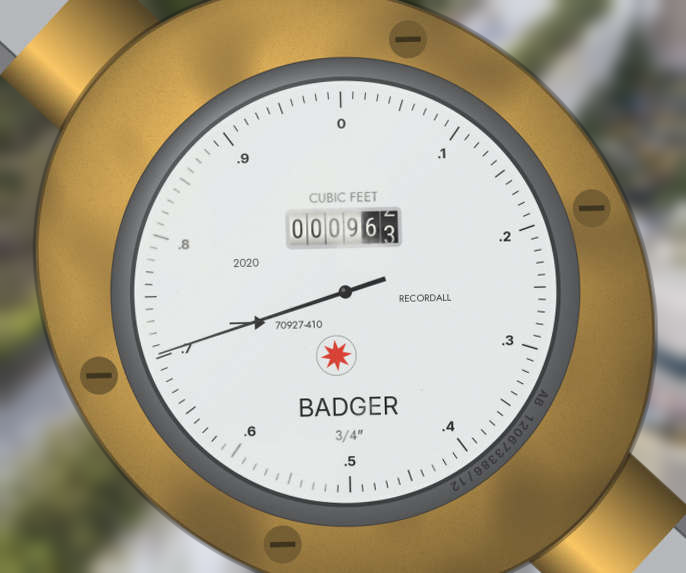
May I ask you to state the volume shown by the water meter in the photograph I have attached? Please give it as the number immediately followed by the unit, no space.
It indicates 962.70ft³
